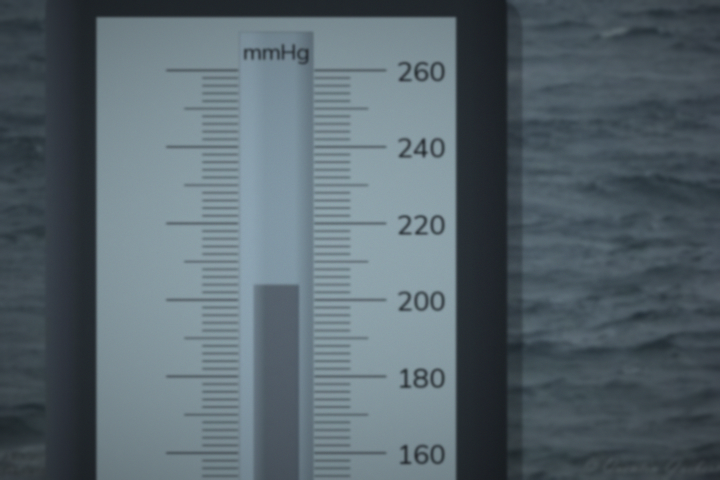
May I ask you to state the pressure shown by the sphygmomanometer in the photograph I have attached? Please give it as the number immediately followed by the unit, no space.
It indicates 204mmHg
